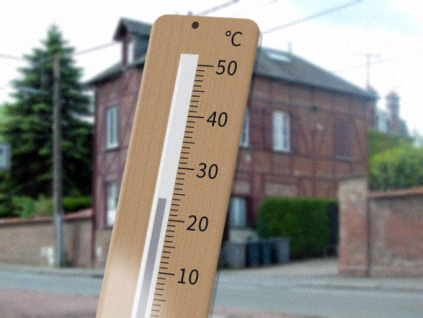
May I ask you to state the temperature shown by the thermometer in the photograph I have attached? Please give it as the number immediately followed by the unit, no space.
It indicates 24°C
